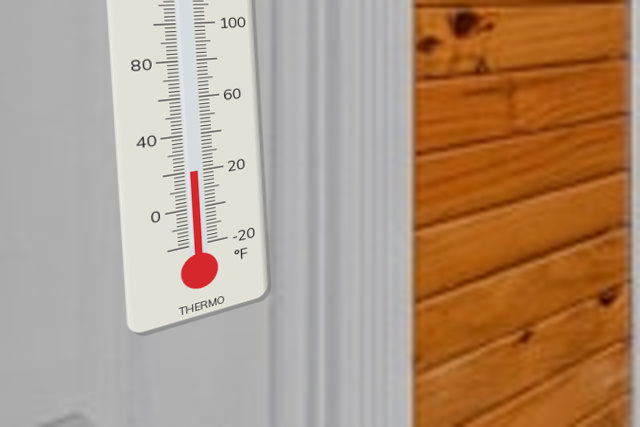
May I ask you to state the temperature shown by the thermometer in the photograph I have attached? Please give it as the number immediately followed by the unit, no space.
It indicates 20°F
